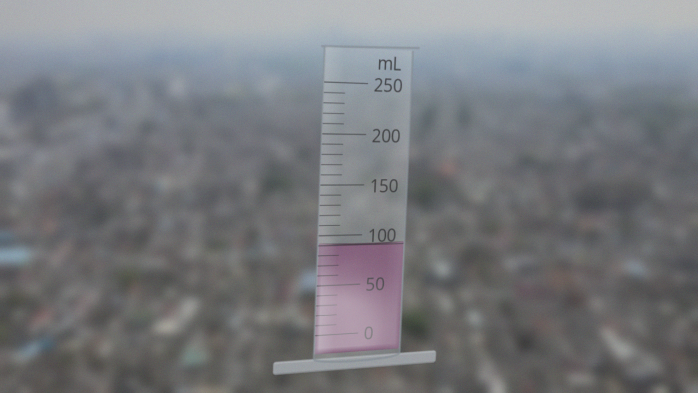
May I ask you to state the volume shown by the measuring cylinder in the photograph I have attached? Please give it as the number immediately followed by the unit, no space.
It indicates 90mL
